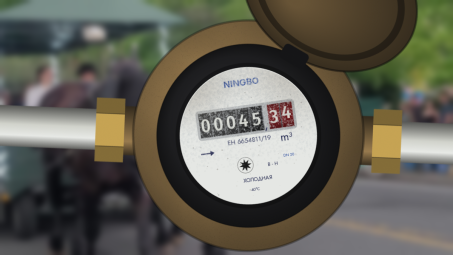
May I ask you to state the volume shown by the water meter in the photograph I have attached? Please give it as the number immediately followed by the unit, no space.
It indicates 45.34m³
